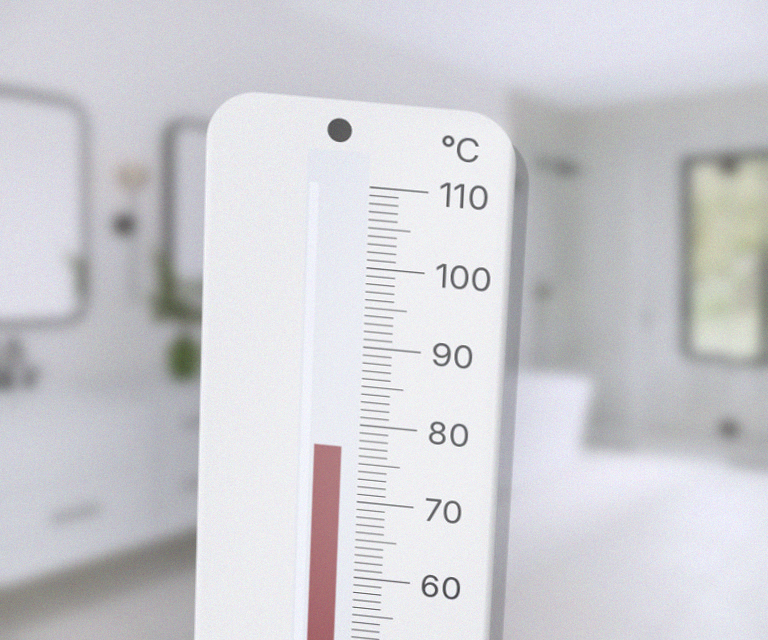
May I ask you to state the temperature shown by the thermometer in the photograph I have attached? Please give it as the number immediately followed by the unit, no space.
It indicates 77°C
